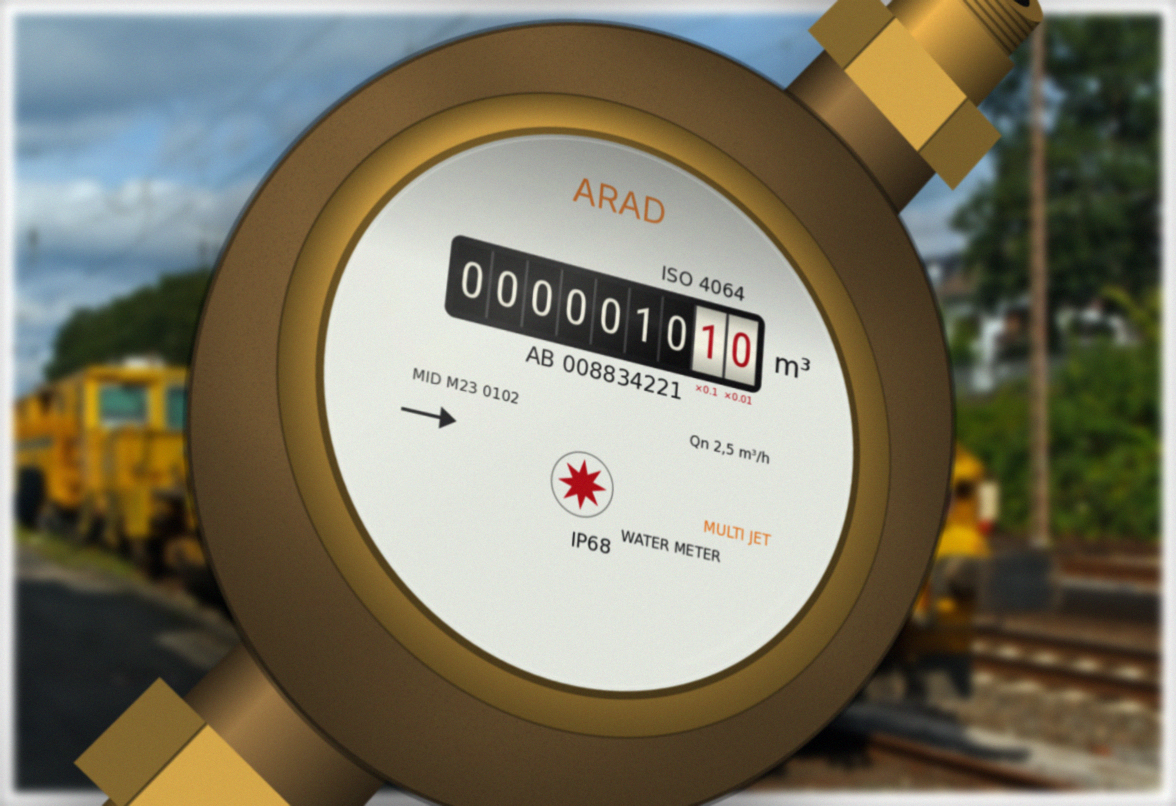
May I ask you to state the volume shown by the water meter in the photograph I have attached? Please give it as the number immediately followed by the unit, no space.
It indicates 10.10m³
